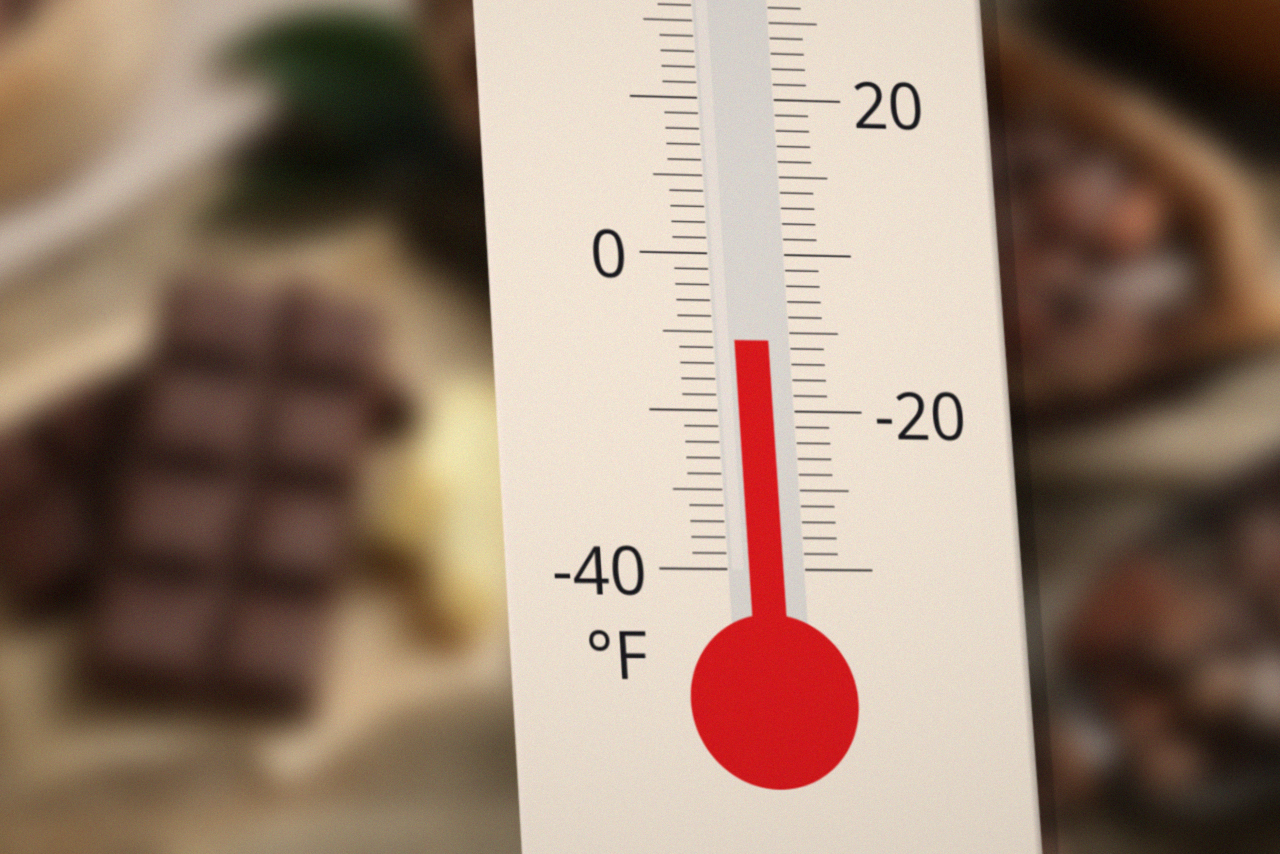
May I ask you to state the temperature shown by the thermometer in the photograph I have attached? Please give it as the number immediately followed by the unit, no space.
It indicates -11°F
